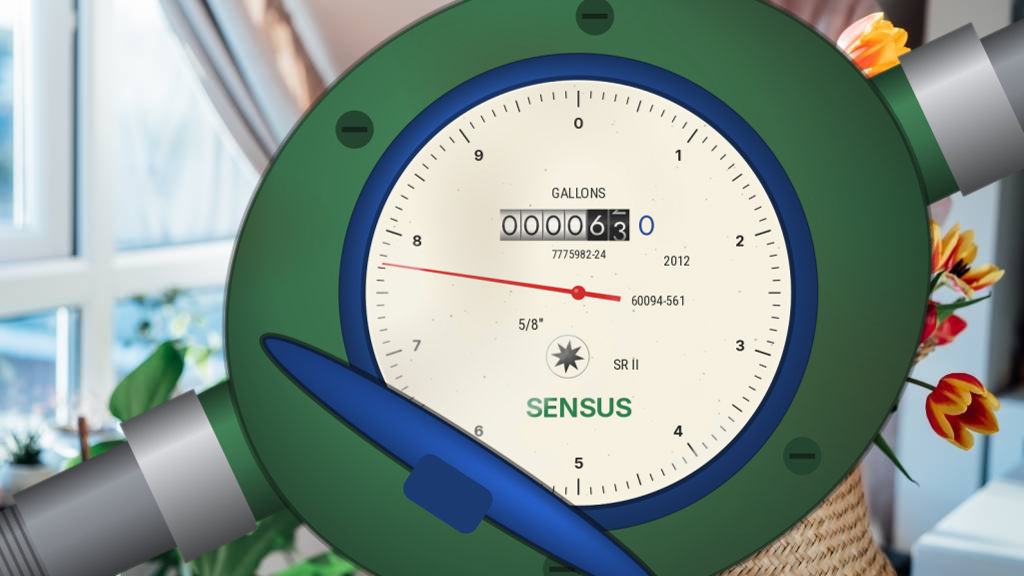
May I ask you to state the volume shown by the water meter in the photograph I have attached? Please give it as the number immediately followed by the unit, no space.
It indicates 627.7gal
